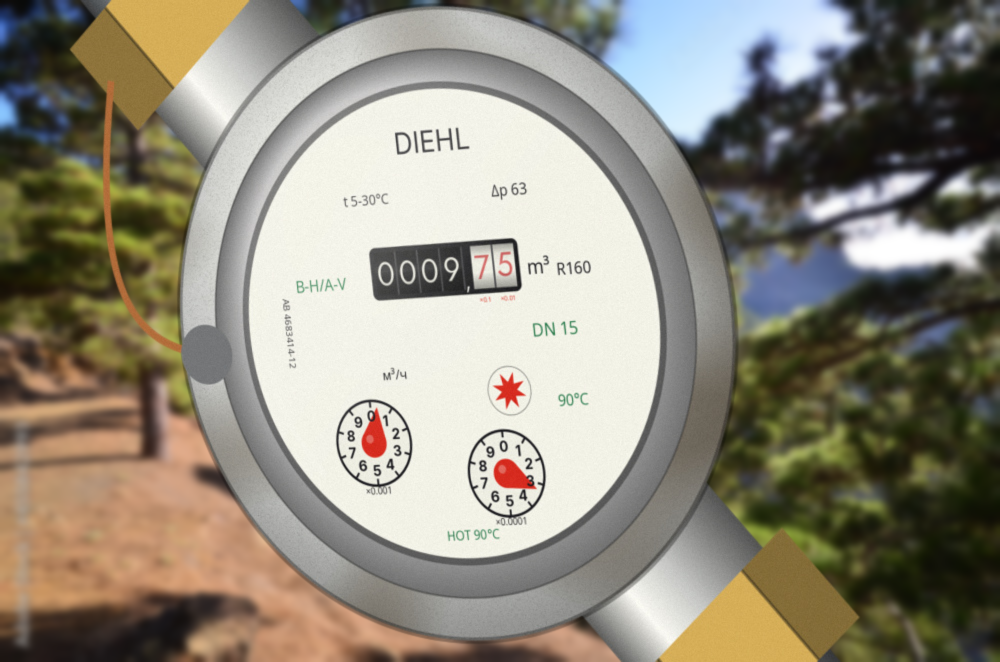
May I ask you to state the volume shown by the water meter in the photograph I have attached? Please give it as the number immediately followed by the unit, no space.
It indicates 9.7503m³
